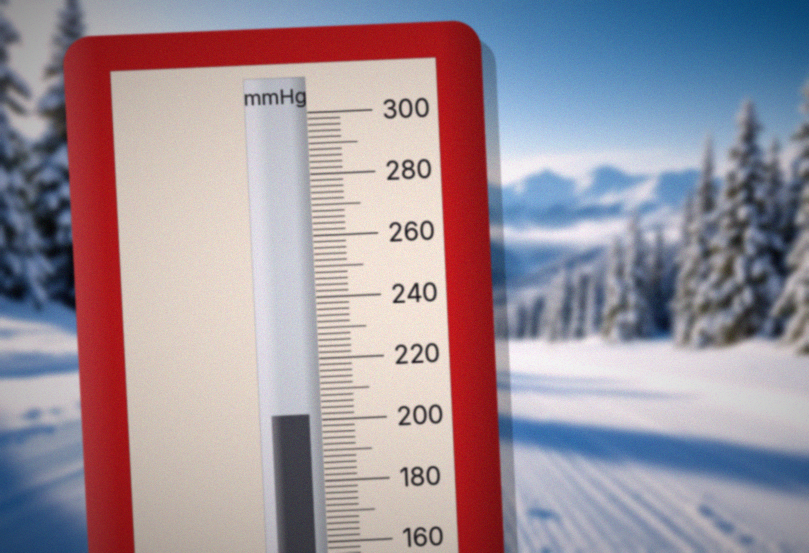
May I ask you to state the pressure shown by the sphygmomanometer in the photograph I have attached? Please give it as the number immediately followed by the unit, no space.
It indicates 202mmHg
